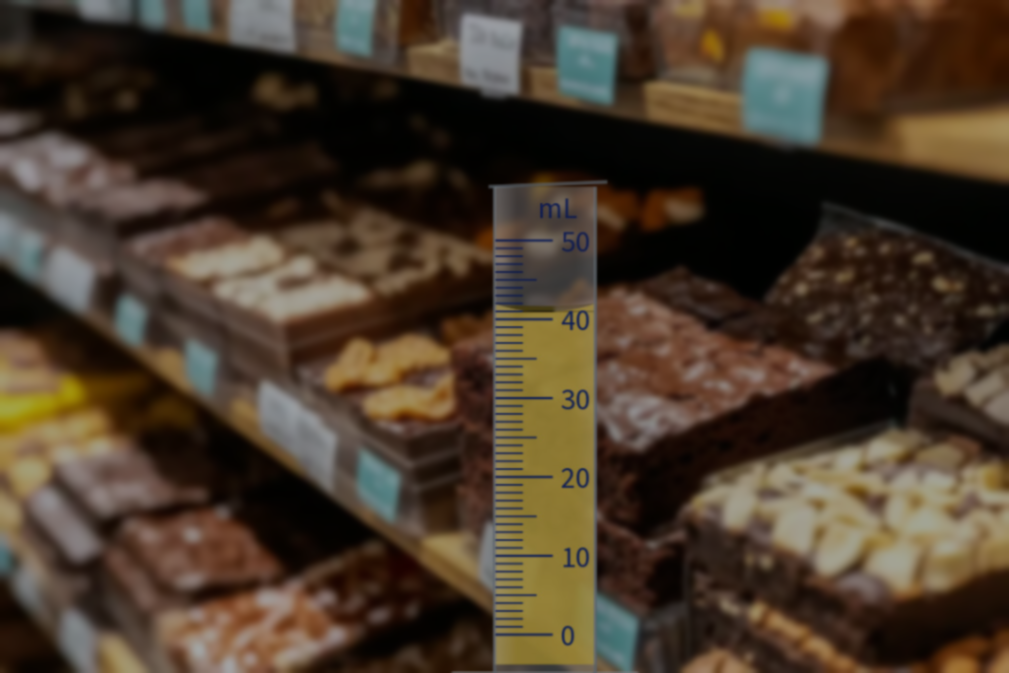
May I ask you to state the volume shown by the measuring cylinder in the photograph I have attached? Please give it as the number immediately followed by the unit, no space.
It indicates 41mL
